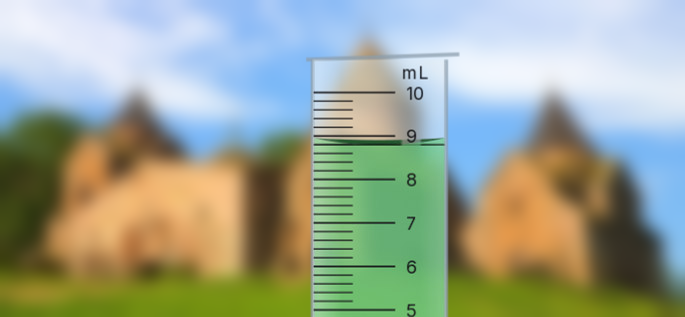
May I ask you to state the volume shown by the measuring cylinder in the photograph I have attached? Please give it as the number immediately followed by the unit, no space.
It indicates 8.8mL
